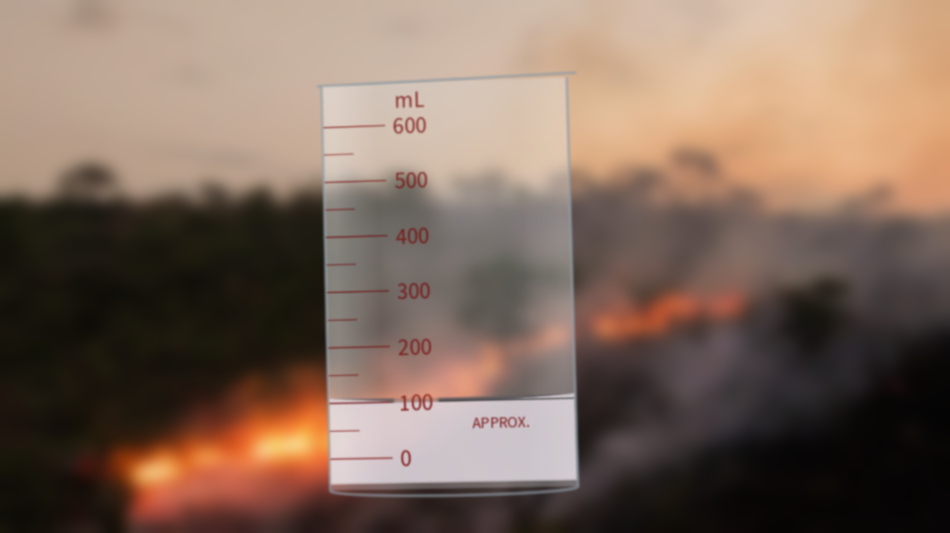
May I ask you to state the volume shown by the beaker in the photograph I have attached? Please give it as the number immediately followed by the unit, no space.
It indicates 100mL
